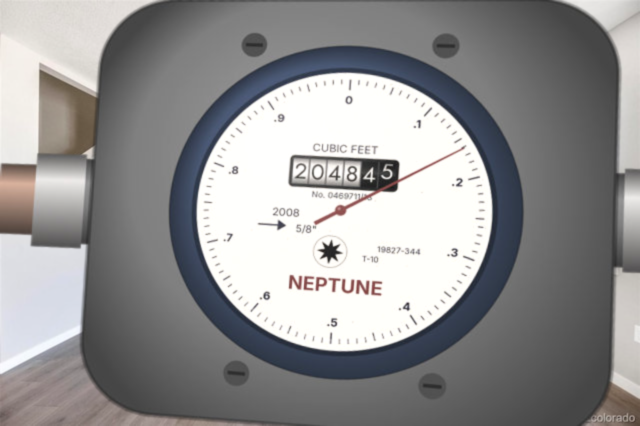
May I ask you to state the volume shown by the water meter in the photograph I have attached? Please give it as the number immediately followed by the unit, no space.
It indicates 204845.16ft³
